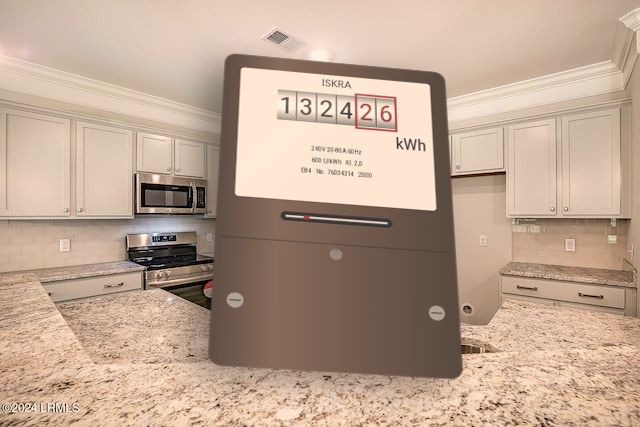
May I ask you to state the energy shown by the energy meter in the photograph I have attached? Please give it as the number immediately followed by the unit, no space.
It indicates 1324.26kWh
